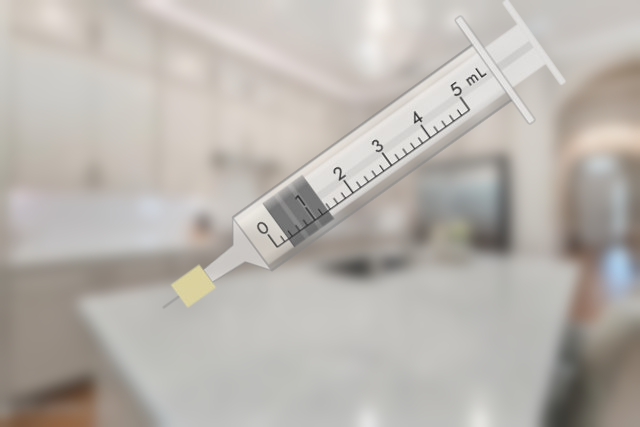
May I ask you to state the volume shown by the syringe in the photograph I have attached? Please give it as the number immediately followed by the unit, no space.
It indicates 0.3mL
